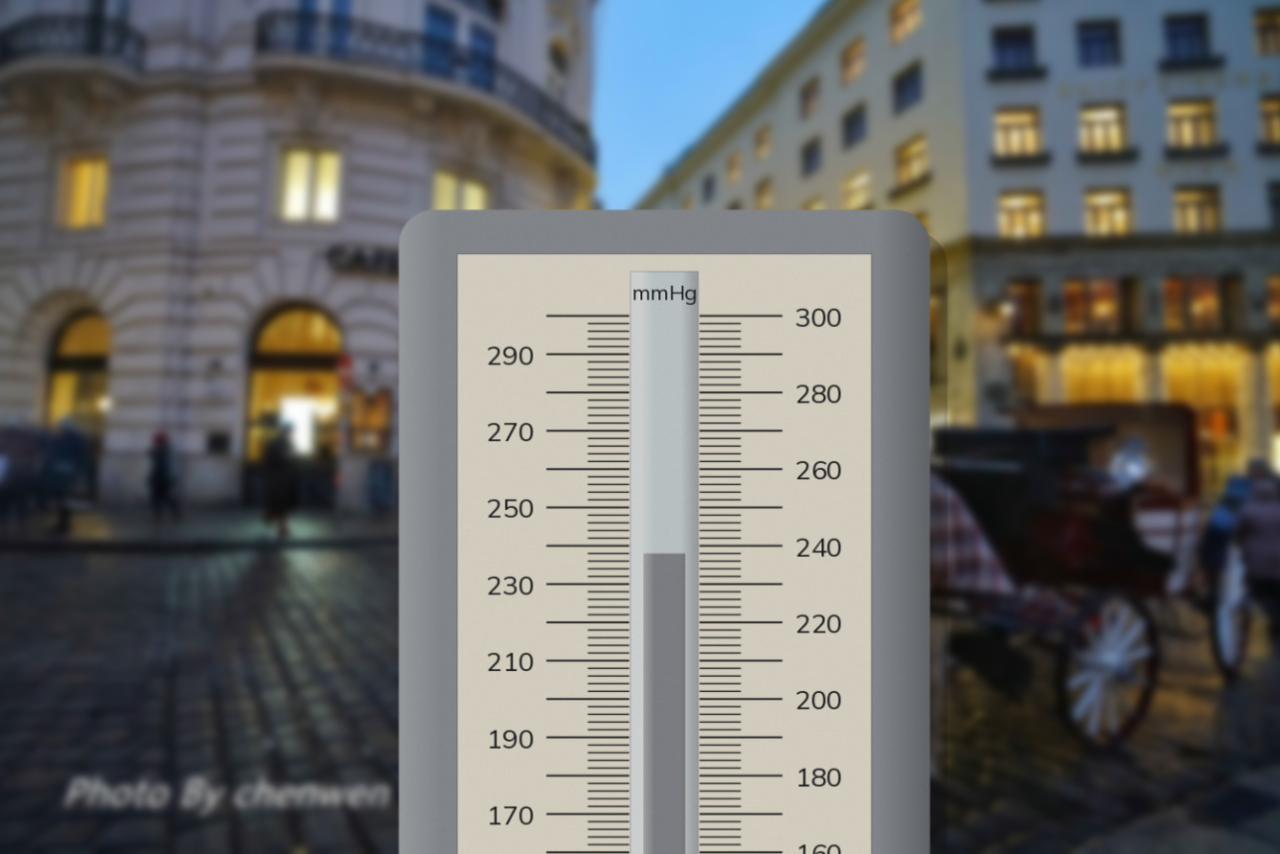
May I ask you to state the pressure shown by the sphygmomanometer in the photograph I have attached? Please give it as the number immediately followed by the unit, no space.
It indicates 238mmHg
